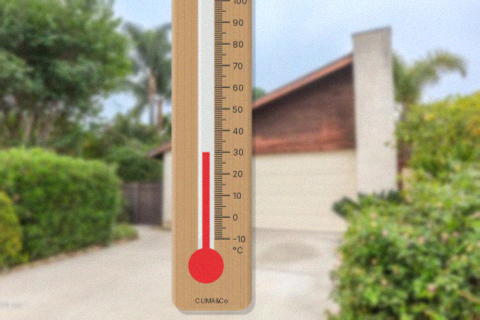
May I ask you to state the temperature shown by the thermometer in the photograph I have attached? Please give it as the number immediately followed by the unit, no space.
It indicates 30°C
